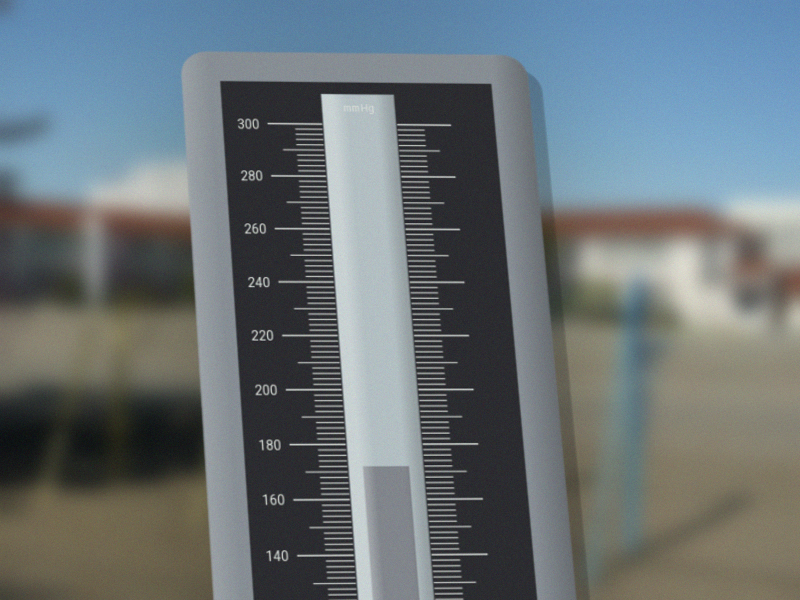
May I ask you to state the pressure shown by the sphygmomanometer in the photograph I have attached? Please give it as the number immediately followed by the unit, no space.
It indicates 172mmHg
